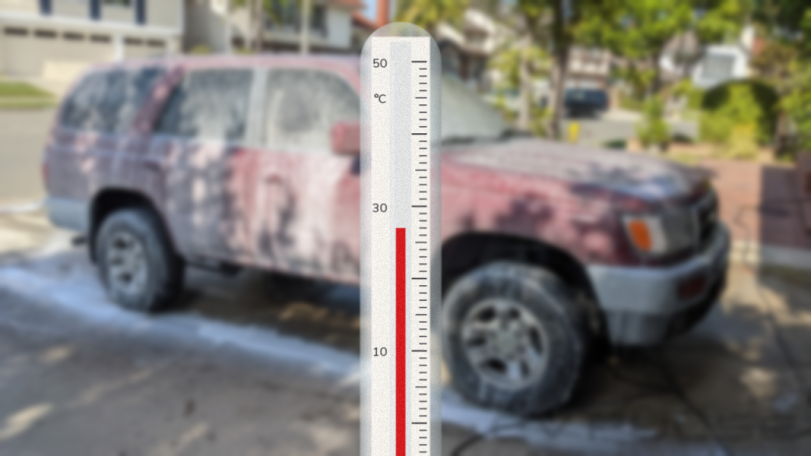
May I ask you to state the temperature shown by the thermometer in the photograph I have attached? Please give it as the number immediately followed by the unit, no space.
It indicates 27°C
